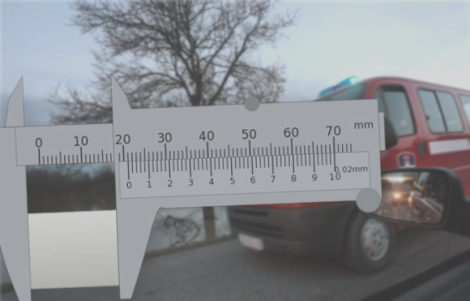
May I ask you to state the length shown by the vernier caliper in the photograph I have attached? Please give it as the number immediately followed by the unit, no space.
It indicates 21.0mm
